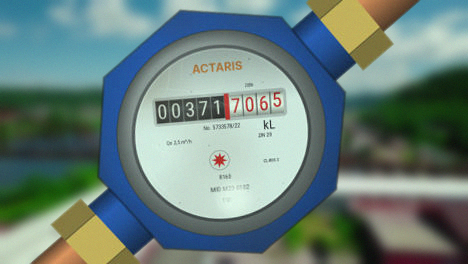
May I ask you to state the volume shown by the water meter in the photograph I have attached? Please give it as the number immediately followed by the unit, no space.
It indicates 371.7065kL
